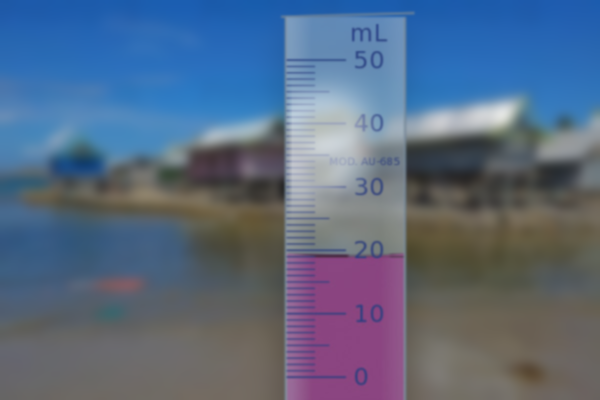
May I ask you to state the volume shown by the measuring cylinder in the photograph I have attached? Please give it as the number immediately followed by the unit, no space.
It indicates 19mL
